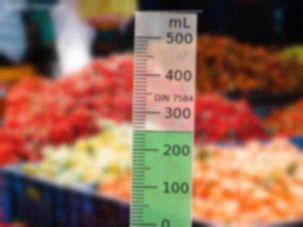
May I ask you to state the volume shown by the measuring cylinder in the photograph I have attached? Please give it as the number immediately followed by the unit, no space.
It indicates 250mL
